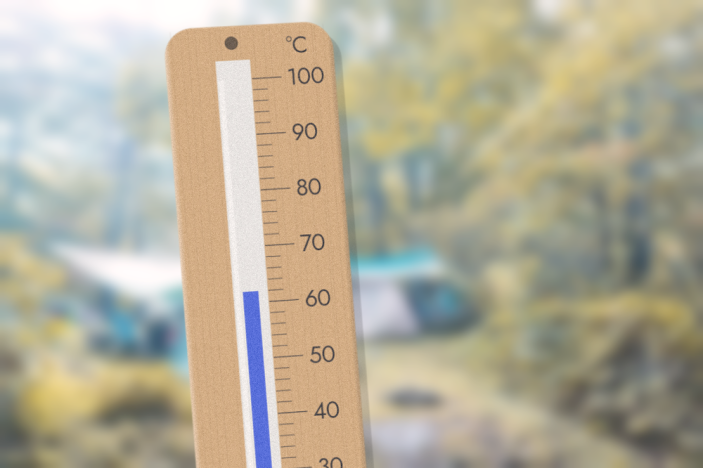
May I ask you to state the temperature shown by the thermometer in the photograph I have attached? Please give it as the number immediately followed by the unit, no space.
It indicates 62°C
